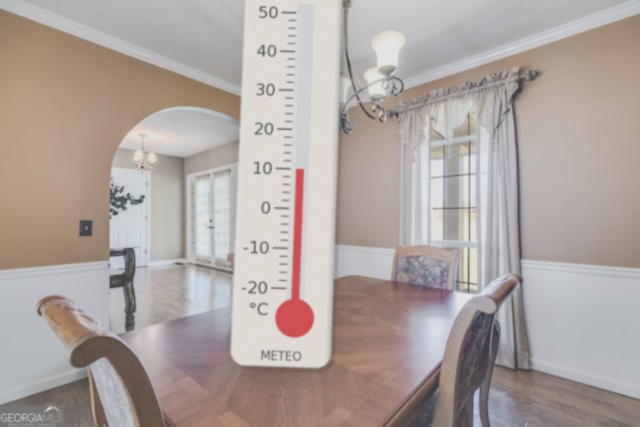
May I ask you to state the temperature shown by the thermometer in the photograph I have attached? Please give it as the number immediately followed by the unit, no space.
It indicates 10°C
